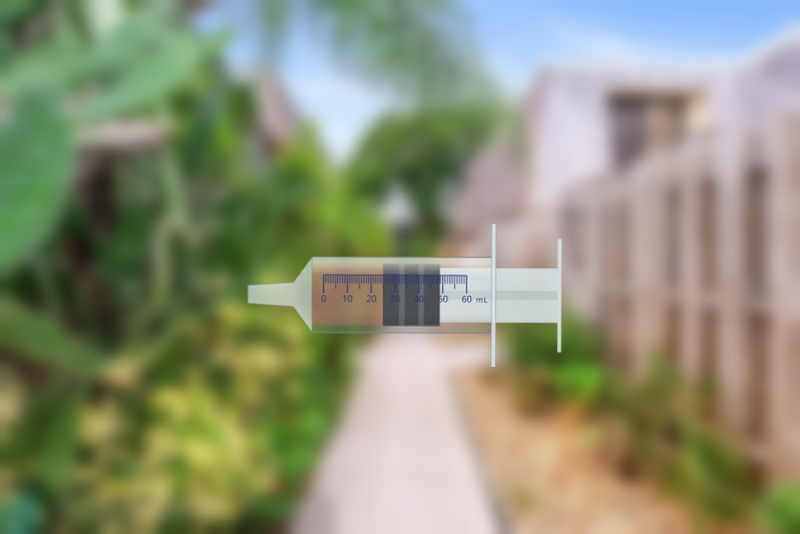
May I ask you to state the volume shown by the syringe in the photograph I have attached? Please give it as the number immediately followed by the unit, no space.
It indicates 25mL
